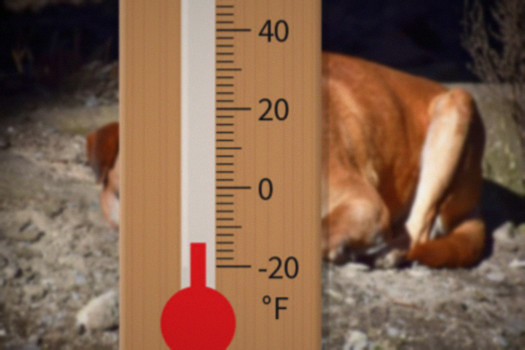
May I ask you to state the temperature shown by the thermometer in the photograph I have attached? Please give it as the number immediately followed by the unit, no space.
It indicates -14°F
